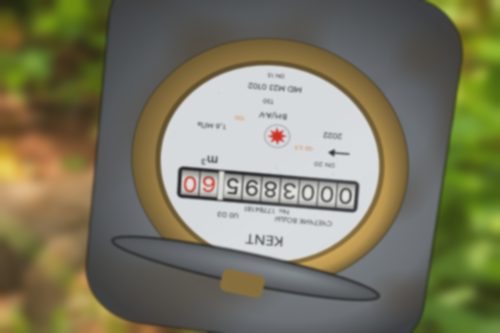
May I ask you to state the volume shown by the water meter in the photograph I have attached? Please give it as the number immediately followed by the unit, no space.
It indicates 3895.60m³
